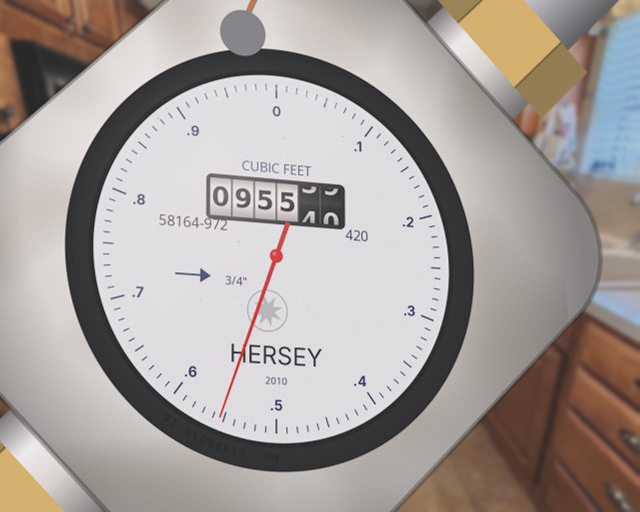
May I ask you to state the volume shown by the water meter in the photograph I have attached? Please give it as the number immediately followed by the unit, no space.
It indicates 95539.55ft³
